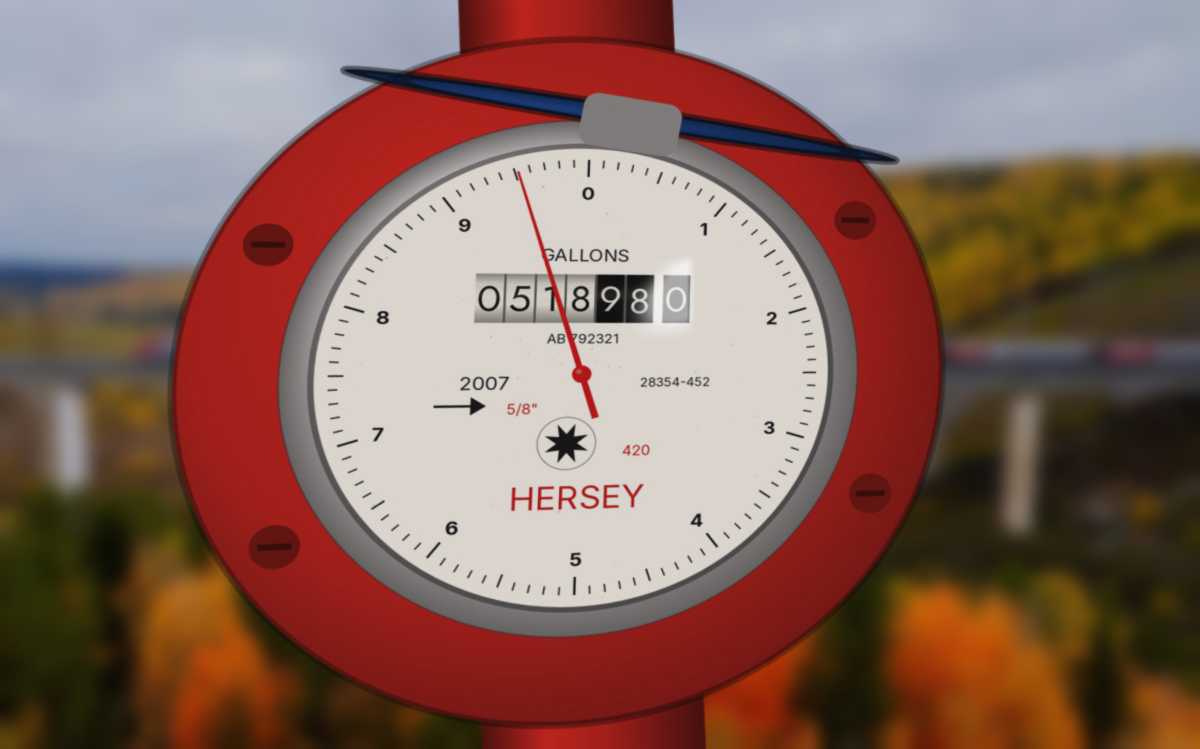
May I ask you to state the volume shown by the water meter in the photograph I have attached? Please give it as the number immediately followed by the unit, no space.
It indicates 518979.5gal
